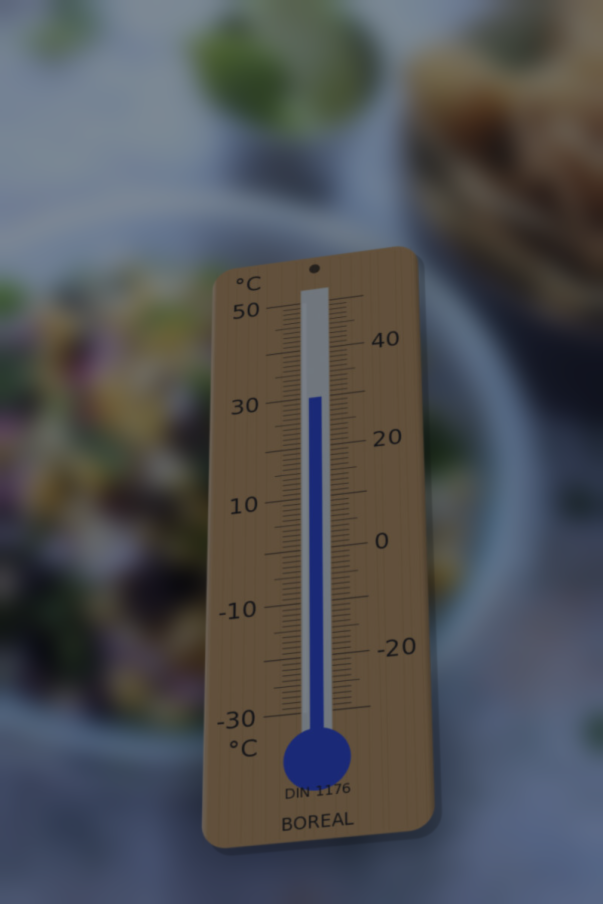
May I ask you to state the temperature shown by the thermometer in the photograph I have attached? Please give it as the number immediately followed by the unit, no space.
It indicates 30°C
